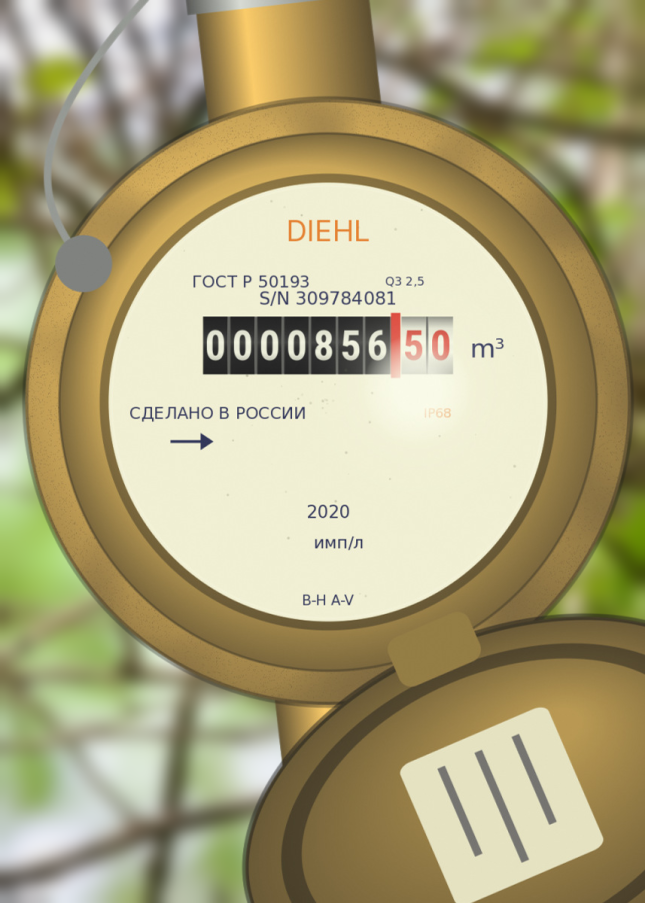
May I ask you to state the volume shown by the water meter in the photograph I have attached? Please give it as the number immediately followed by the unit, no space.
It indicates 856.50m³
